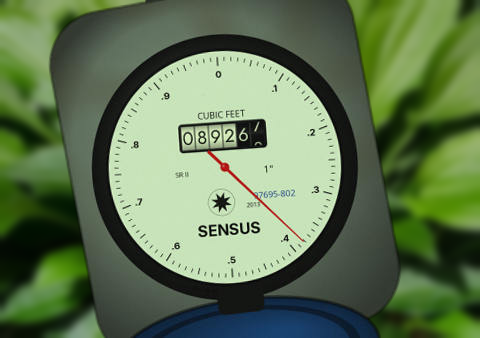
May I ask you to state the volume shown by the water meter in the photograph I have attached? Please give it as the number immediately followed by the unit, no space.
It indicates 89267.38ft³
